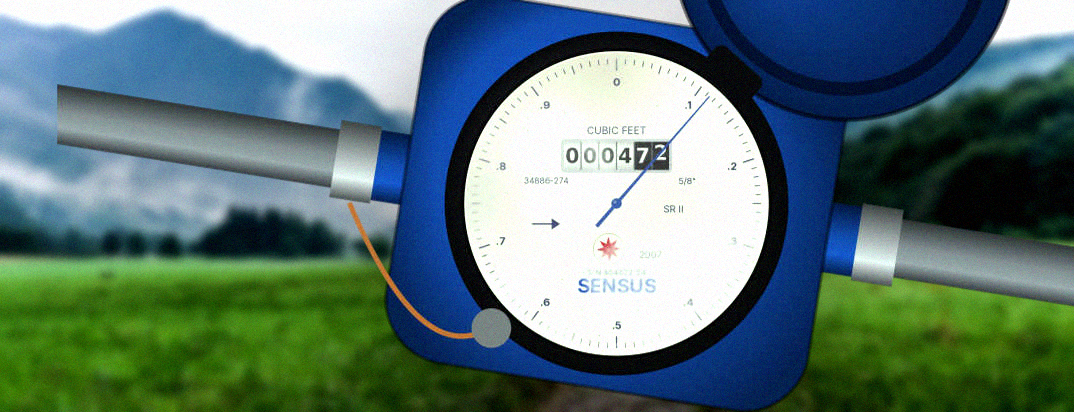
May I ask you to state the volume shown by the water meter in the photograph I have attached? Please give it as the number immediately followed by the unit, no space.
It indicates 472.11ft³
